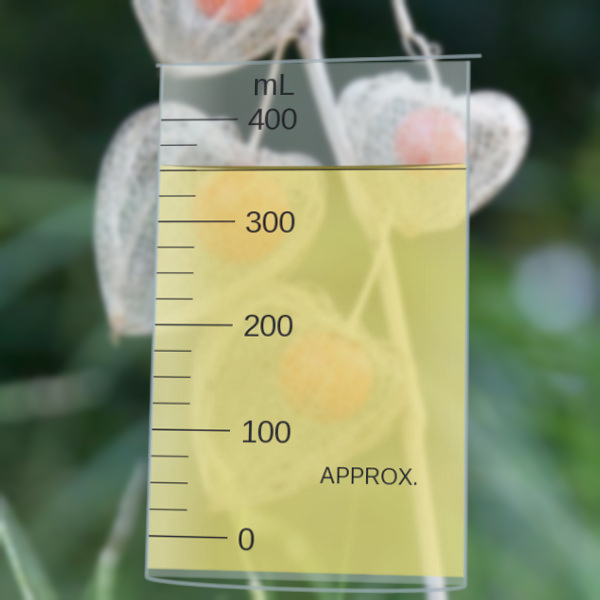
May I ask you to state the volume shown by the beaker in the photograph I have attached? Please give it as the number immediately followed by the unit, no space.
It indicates 350mL
